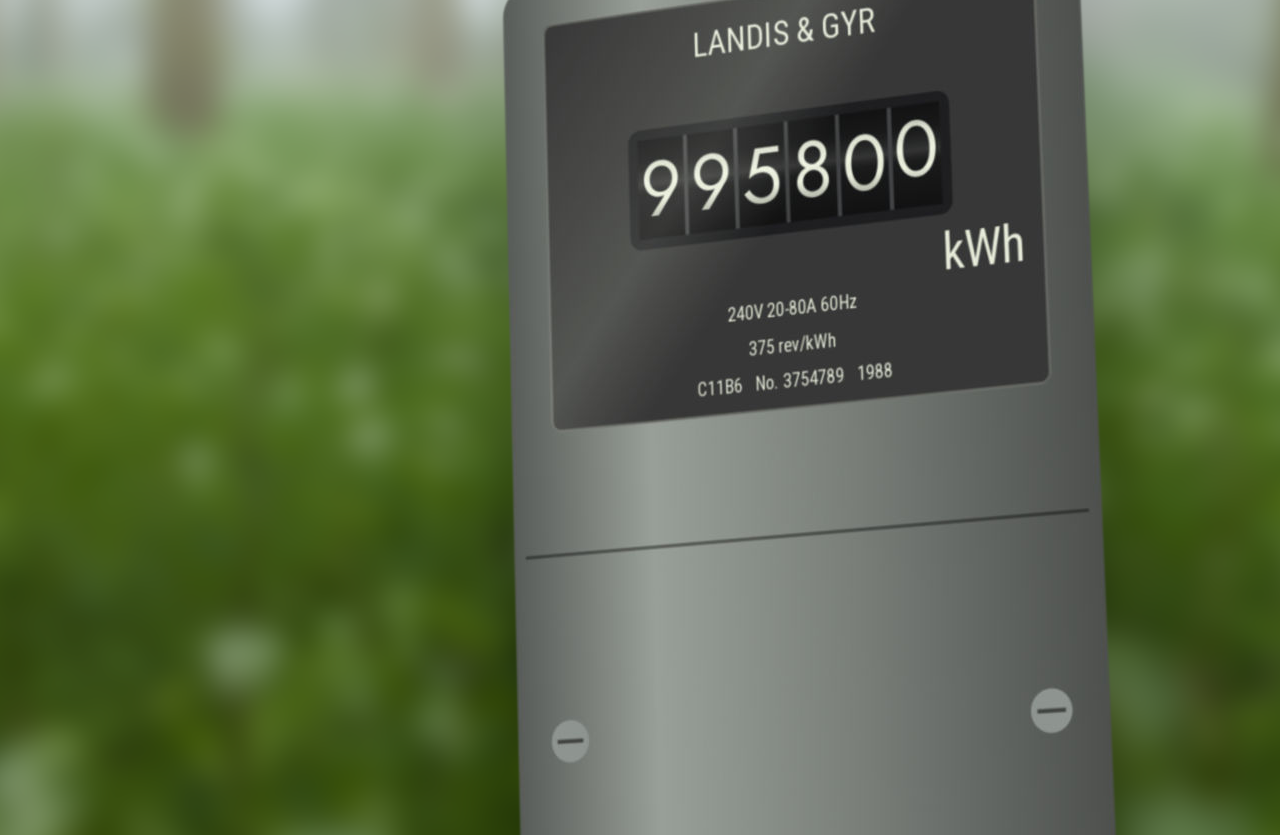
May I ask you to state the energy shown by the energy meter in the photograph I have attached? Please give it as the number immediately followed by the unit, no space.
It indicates 995800kWh
